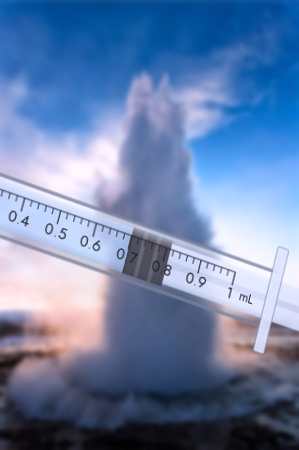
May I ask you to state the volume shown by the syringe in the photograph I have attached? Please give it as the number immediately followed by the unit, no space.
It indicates 0.7mL
